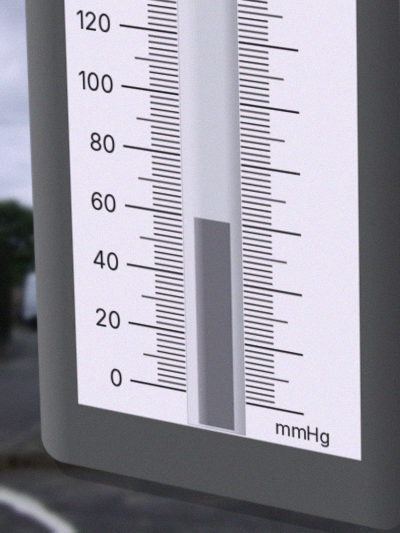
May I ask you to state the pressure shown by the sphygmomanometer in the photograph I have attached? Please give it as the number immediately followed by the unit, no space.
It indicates 60mmHg
